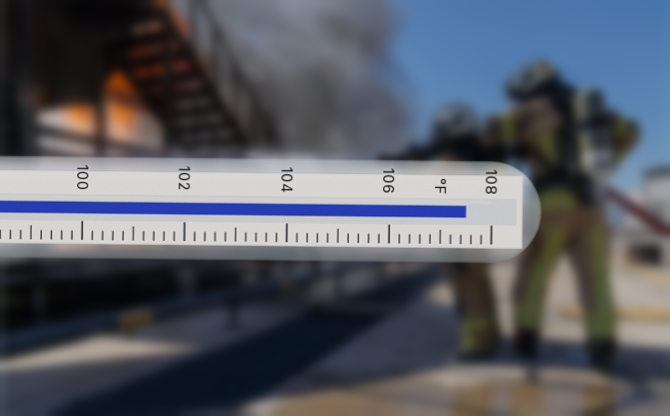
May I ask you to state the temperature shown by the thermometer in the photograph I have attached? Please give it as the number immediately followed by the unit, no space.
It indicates 107.5°F
